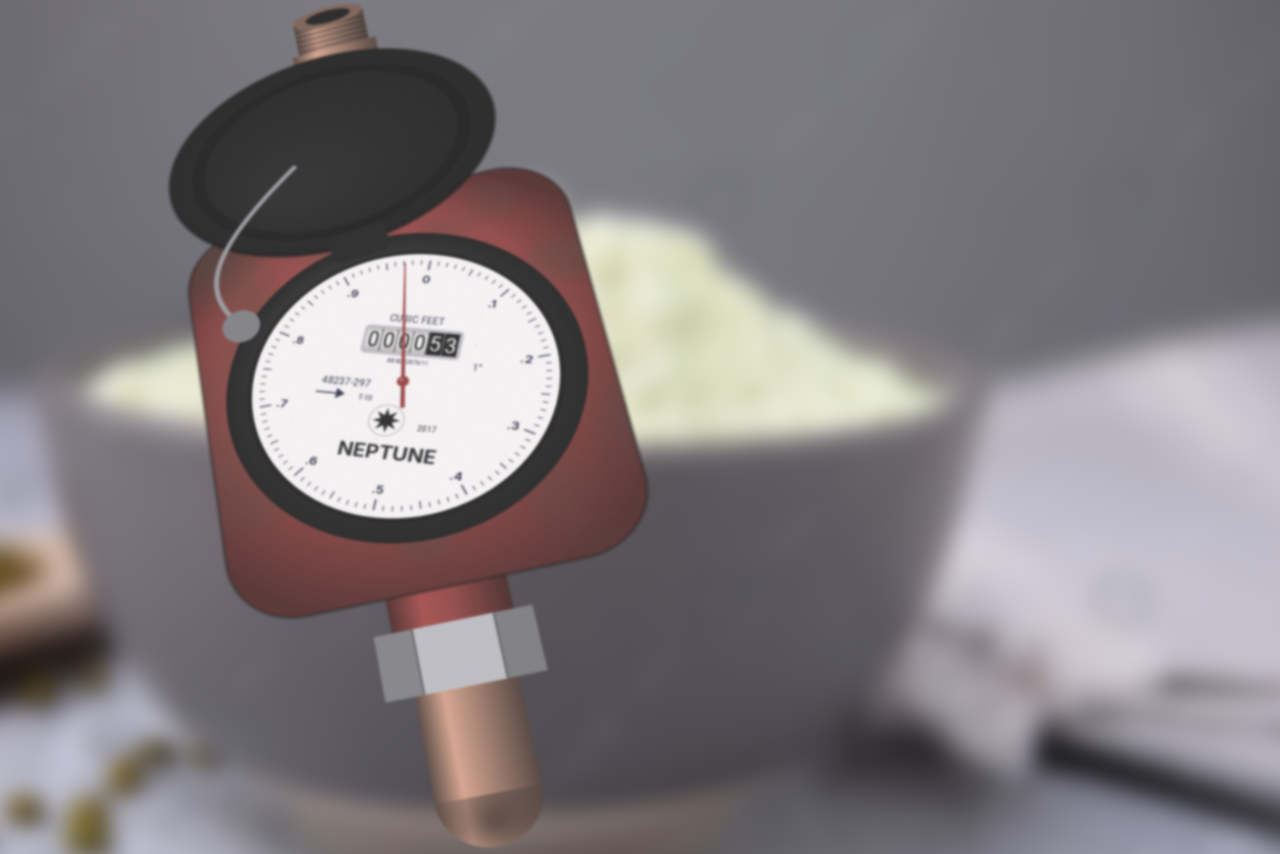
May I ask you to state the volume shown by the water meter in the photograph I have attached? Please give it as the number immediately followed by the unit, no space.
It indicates 52.97ft³
